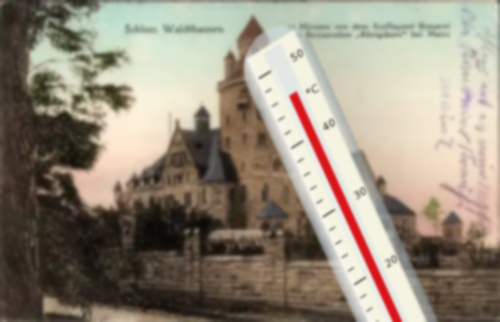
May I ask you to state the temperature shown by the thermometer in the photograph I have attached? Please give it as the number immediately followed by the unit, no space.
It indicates 46°C
